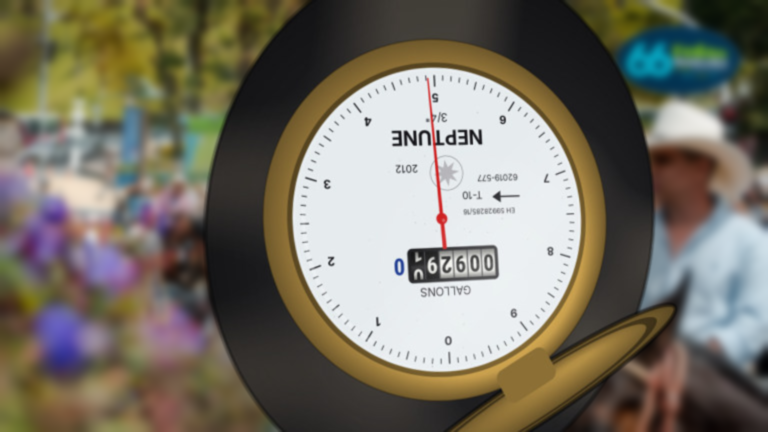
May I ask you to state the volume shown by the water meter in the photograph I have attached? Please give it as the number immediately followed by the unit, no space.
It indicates 92904.9gal
